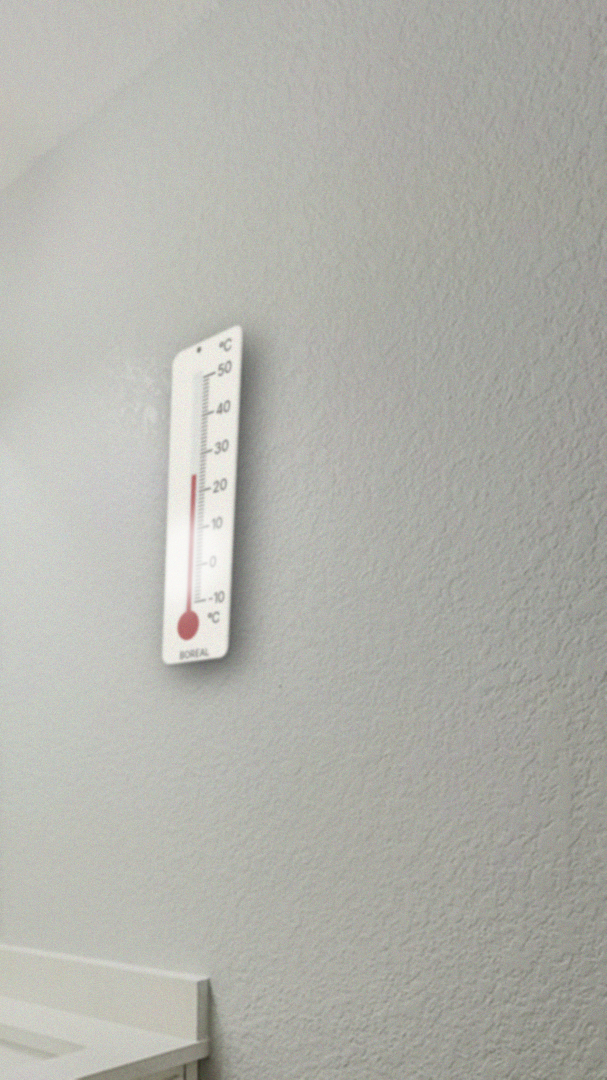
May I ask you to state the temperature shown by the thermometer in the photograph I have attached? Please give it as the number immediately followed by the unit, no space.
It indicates 25°C
